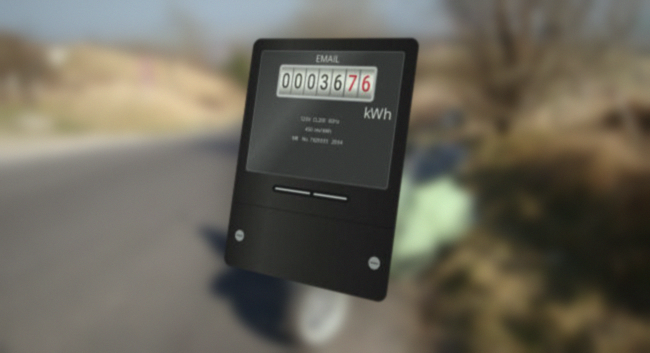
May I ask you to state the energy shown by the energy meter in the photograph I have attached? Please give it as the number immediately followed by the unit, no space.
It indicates 36.76kWh
